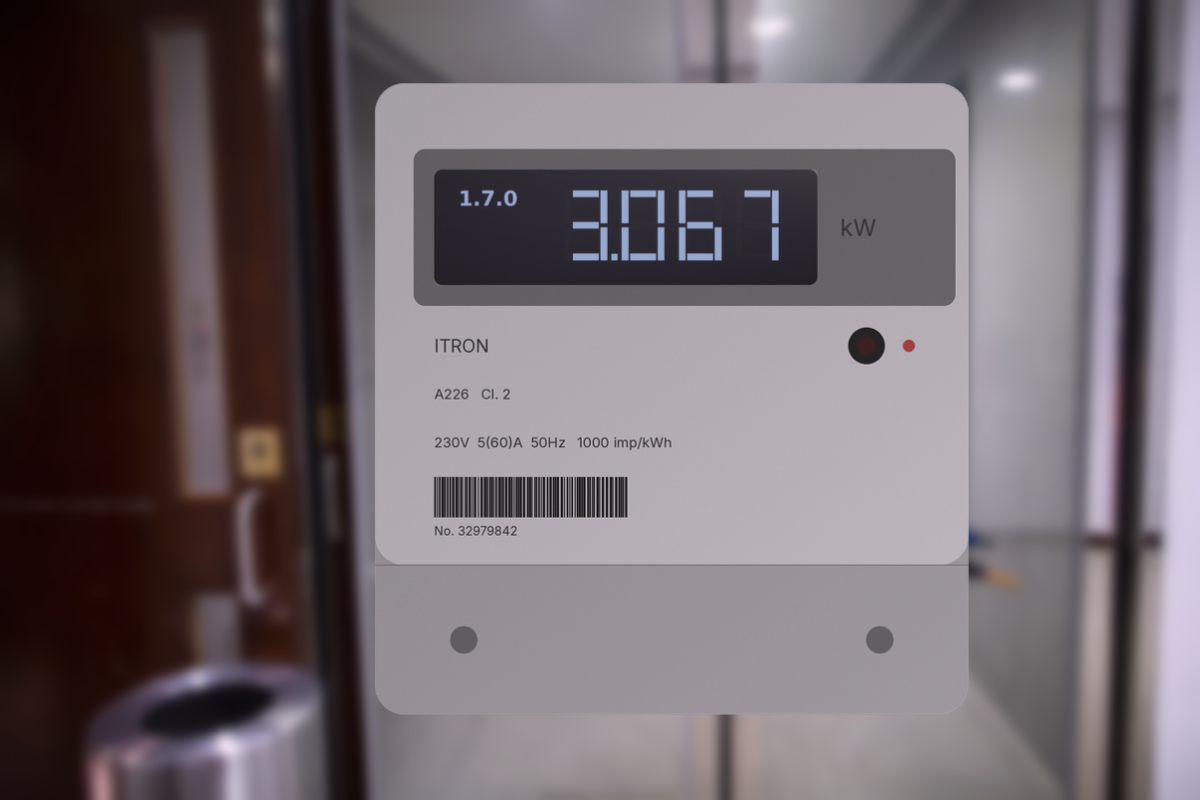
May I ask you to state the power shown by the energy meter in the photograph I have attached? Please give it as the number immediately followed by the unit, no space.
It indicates 3.067kW
